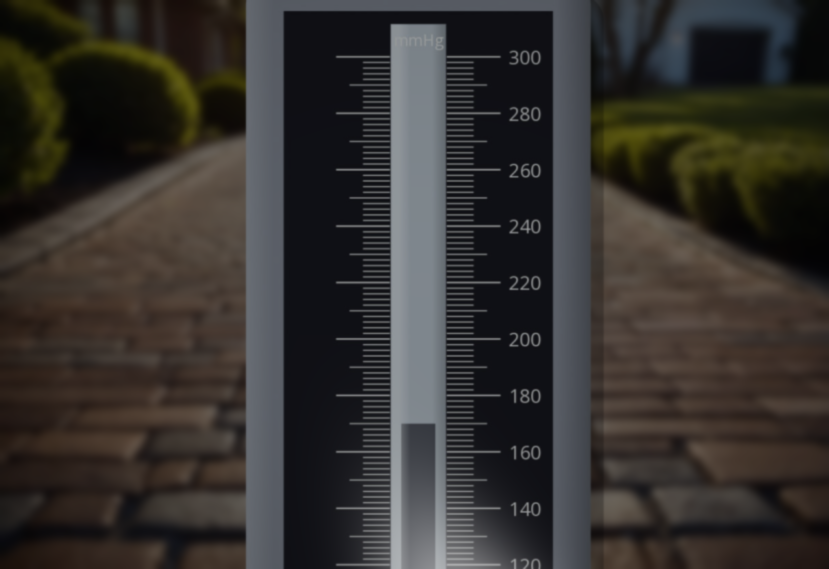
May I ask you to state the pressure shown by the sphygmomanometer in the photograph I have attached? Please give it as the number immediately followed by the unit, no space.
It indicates 170mmHg
